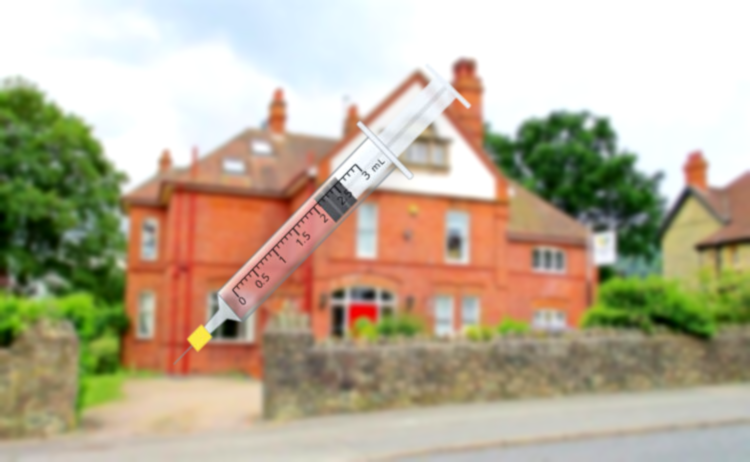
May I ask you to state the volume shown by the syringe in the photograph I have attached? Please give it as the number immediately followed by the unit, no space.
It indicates 2.1mL
